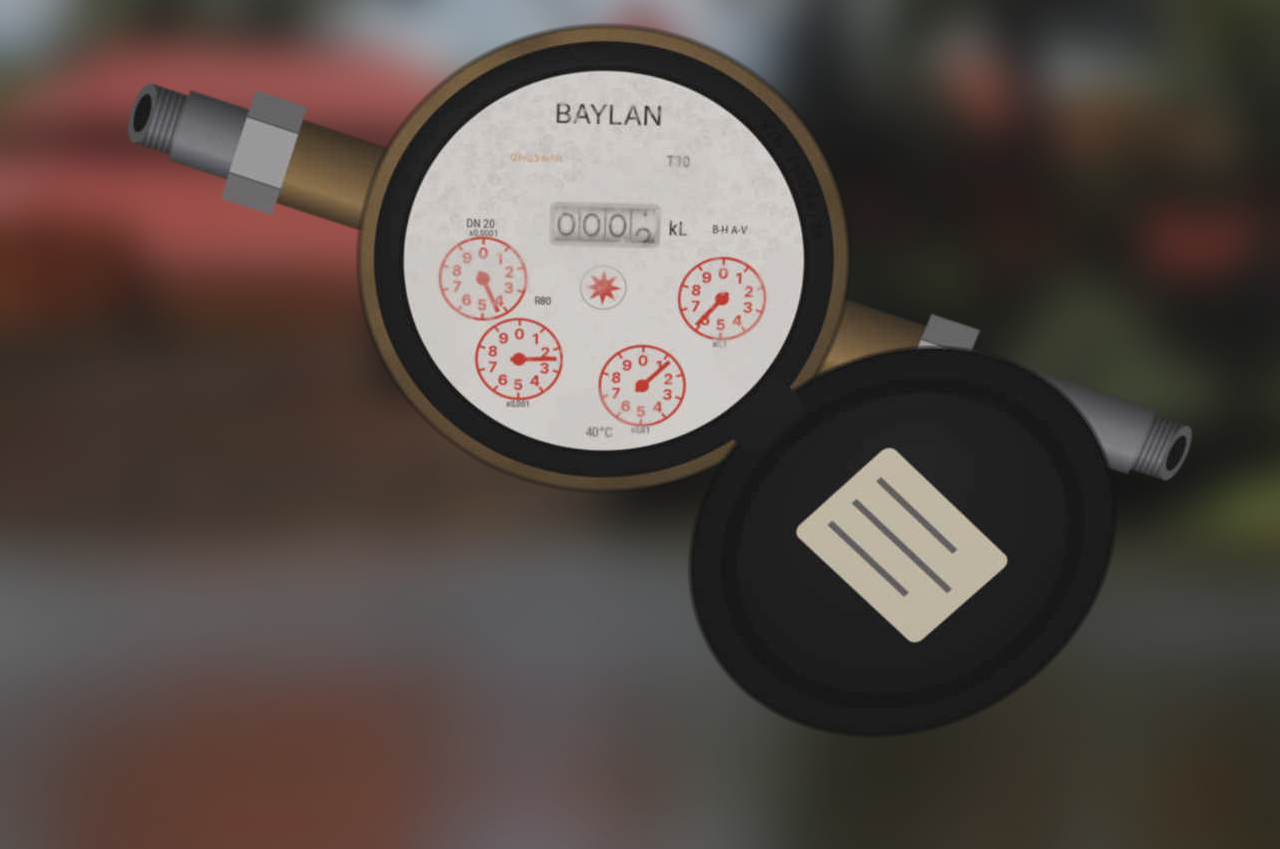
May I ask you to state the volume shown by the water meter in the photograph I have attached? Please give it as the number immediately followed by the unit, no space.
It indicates 1.6124kL
